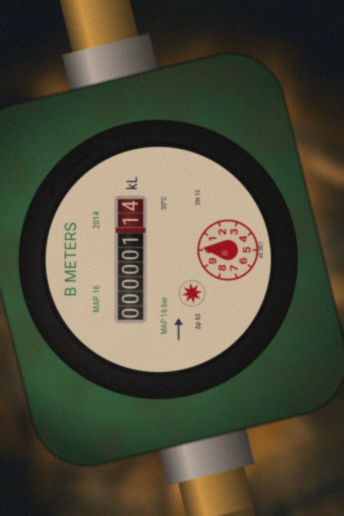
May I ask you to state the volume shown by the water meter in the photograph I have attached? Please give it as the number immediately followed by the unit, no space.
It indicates 1.140kL
